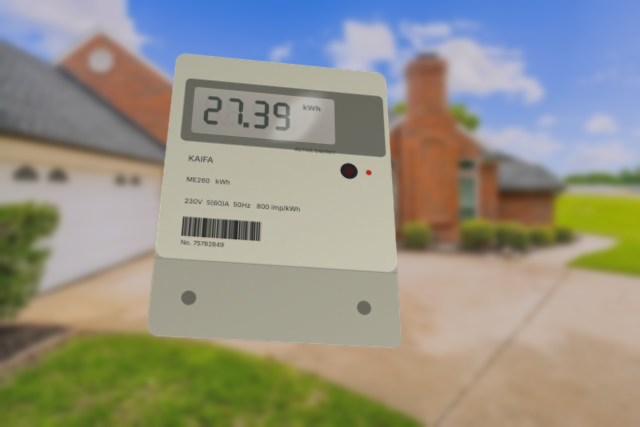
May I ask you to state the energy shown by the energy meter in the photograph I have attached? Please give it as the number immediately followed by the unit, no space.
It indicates 27.39kWh
